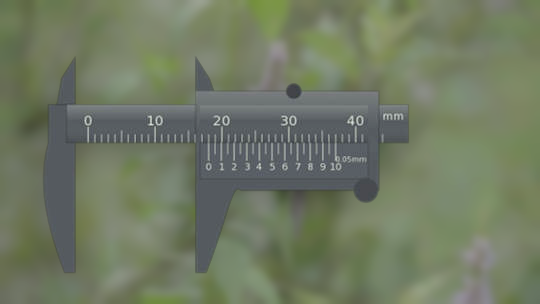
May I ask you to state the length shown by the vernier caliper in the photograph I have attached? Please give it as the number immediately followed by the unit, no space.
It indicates 18.0mm
